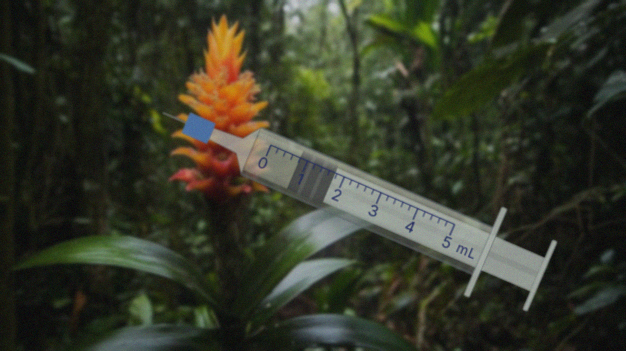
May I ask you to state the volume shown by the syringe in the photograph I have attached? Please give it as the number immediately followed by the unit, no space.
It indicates 0.8mL
